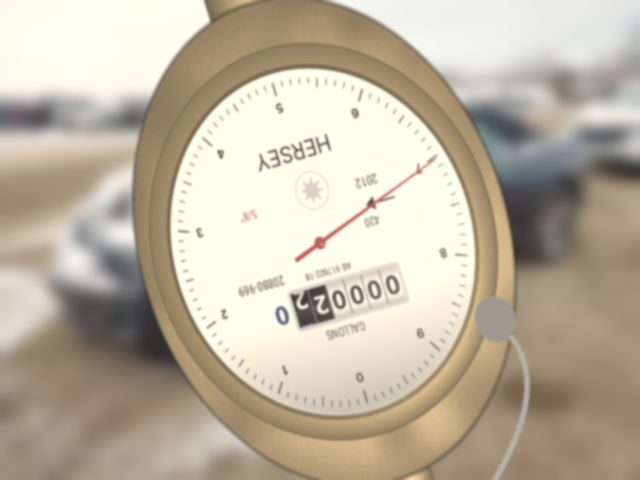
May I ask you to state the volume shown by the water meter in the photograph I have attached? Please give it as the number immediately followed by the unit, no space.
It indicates 217.0gal
